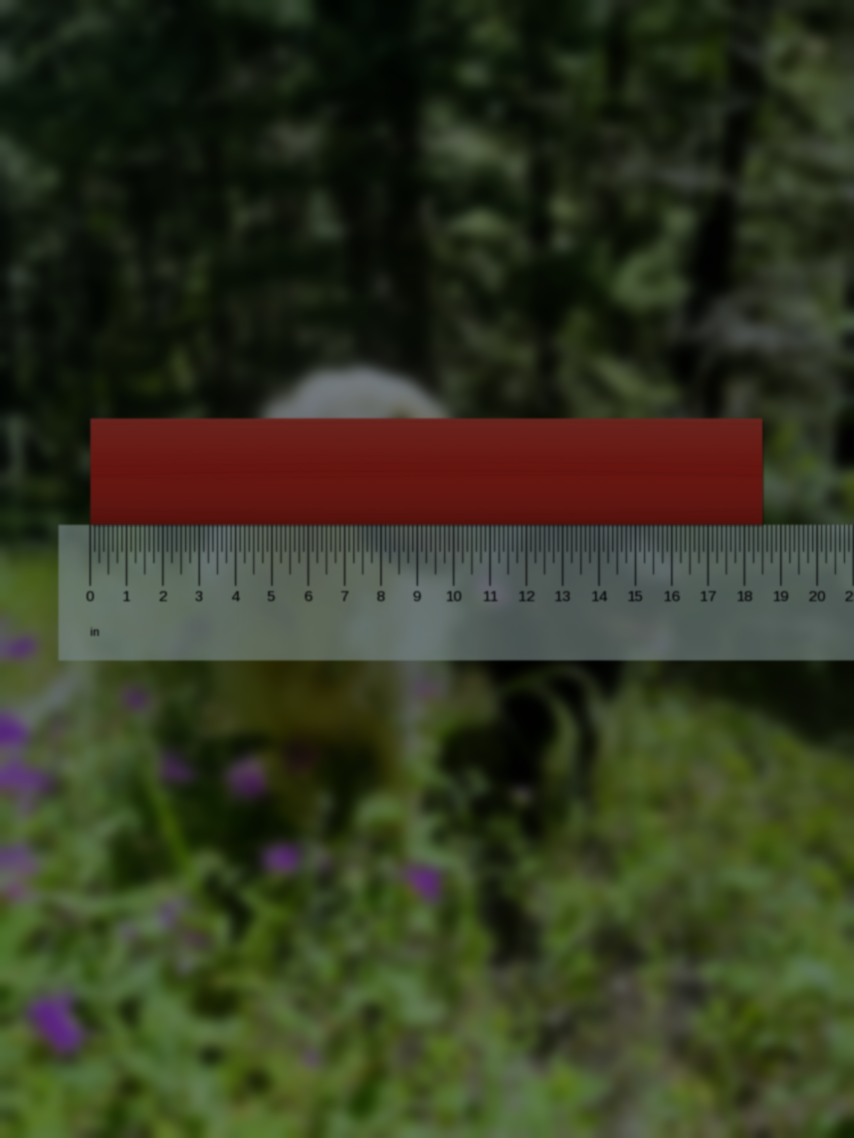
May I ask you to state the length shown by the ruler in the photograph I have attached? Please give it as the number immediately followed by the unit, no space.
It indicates 18.5in
